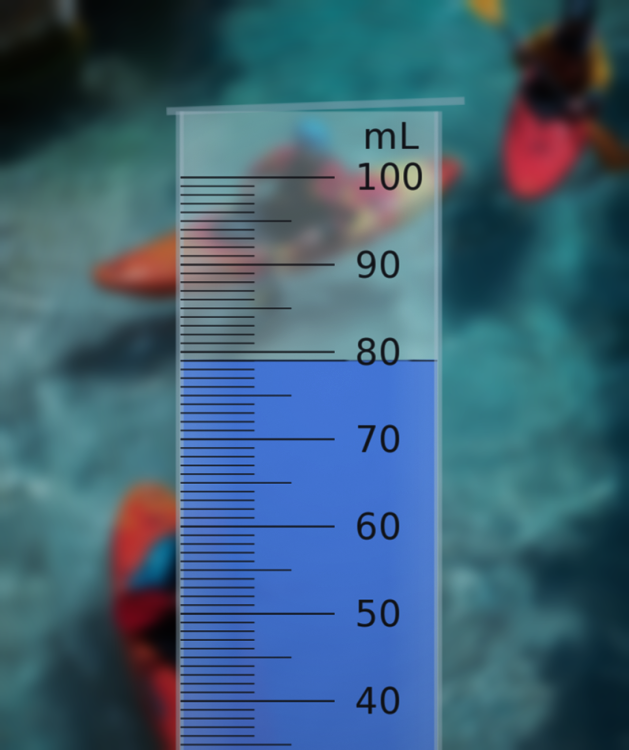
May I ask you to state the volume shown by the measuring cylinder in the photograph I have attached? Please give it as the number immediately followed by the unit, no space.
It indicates 79mL
